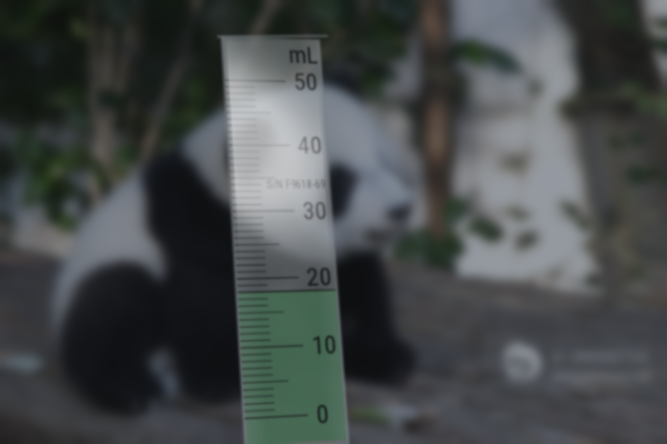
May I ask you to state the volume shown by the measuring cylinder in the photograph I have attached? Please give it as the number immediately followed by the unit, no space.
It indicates 18mL
